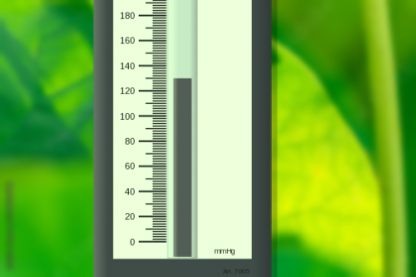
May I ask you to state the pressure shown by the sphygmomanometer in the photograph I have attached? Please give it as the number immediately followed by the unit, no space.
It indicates 130mmHg
